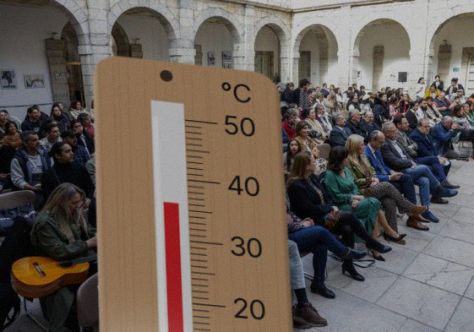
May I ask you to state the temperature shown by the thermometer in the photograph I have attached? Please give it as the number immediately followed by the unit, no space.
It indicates 36°C
